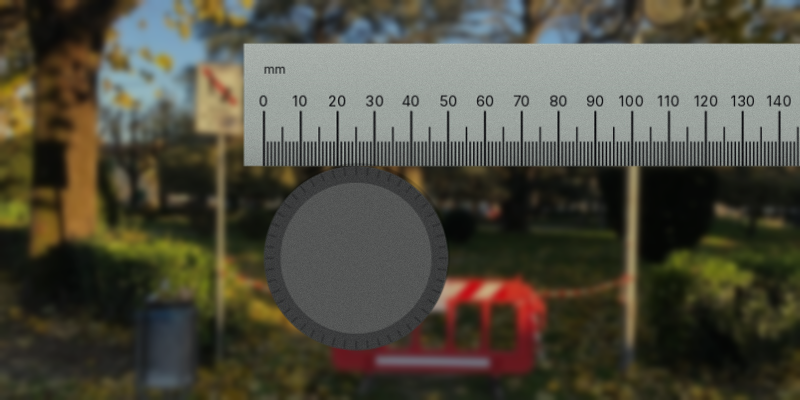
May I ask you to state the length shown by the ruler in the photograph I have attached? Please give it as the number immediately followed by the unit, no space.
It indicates 50mm
